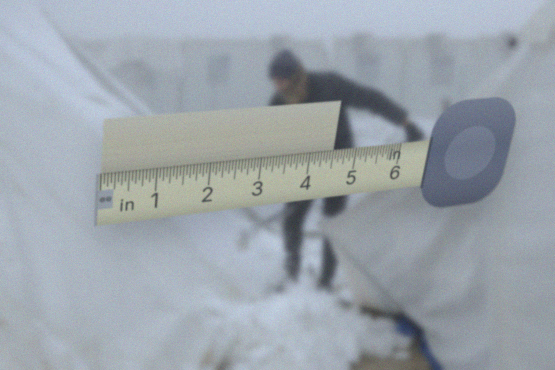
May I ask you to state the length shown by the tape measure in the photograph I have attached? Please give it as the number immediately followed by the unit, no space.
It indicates 4.5in
